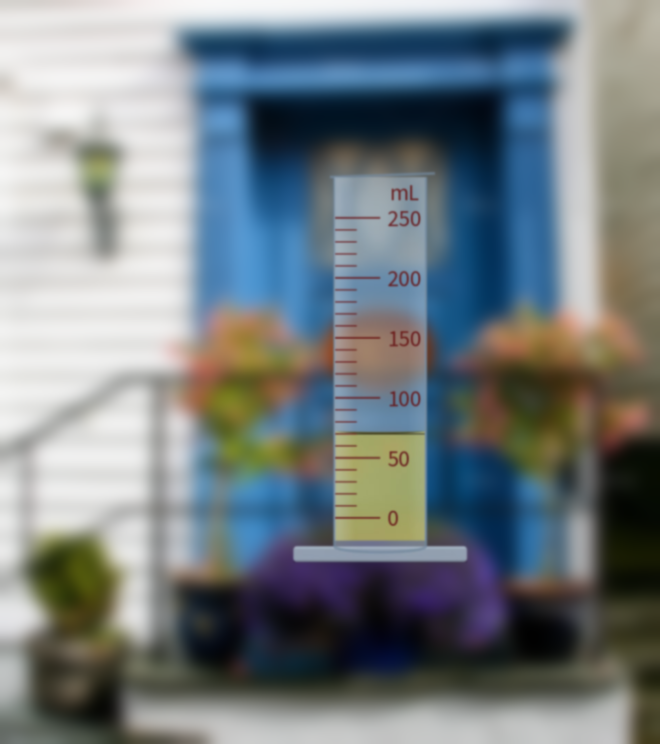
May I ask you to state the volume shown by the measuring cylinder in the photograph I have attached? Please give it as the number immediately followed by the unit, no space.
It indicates 70mL
